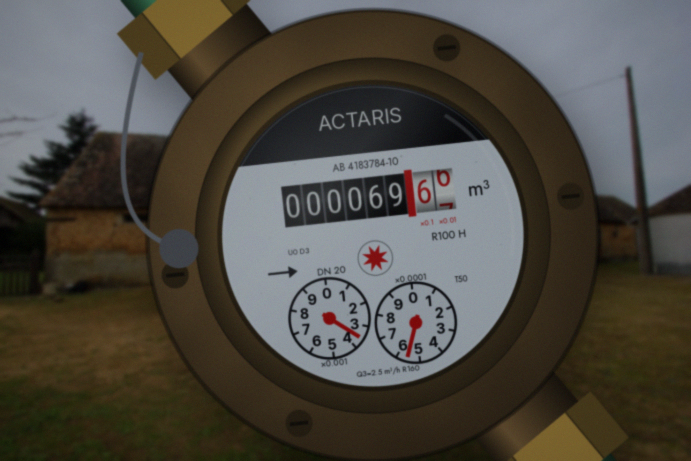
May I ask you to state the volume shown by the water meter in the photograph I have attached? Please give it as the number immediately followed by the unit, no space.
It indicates 69.6635m³
